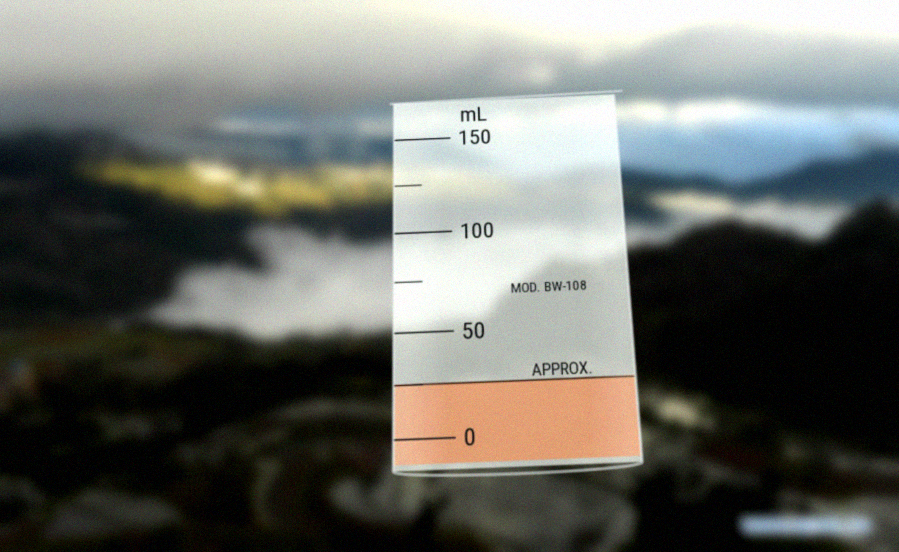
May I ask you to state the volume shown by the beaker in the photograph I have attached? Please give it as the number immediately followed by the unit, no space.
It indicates 25mL
